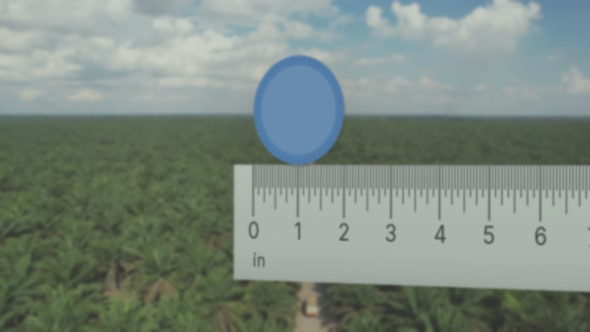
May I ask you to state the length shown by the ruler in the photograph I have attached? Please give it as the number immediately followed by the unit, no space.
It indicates 2in
